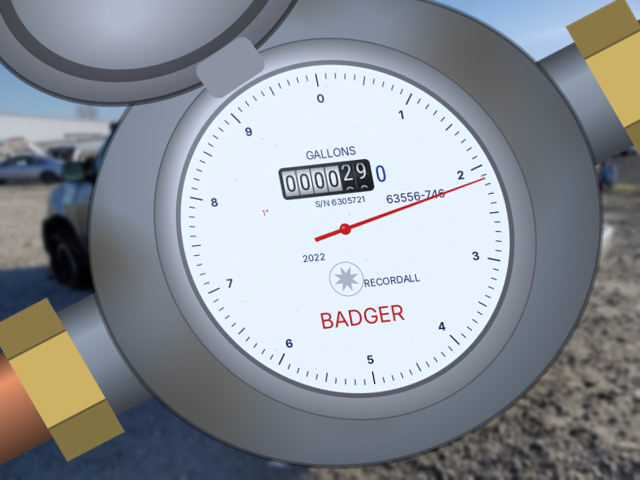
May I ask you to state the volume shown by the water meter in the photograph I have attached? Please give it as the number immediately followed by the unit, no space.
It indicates 292.1gal
